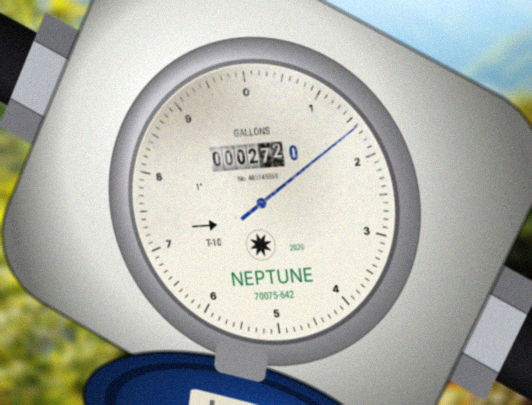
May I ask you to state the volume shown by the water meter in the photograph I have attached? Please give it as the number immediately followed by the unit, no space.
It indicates 2721.6gal
